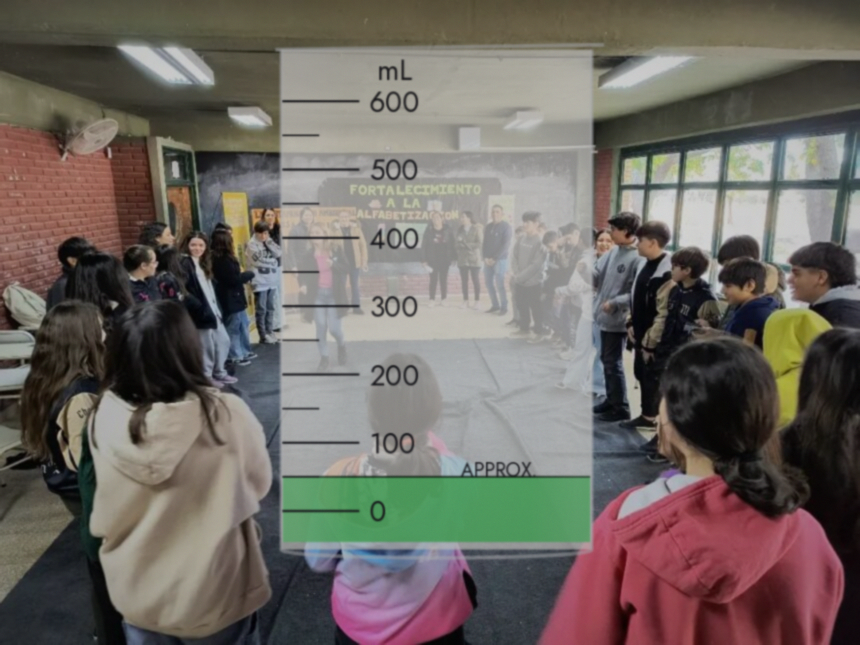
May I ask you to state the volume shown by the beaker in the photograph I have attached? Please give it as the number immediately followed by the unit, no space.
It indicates 50mL
